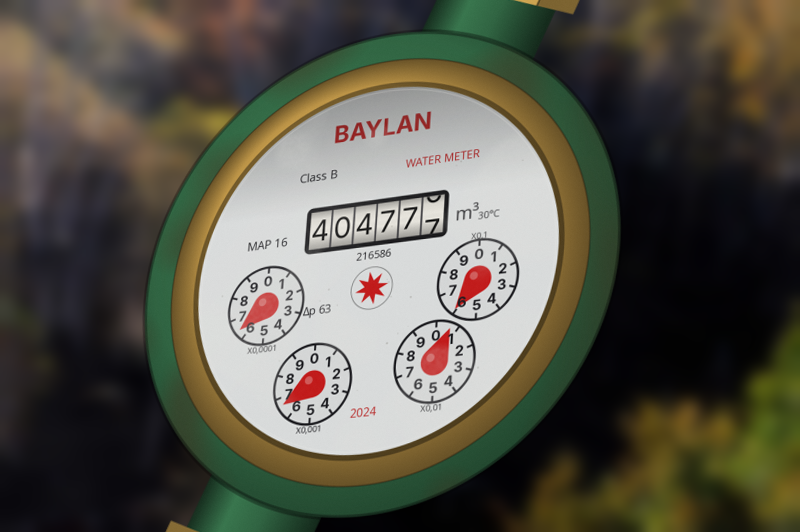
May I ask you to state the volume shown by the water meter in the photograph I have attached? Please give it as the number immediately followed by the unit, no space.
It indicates 404776.6066m³
